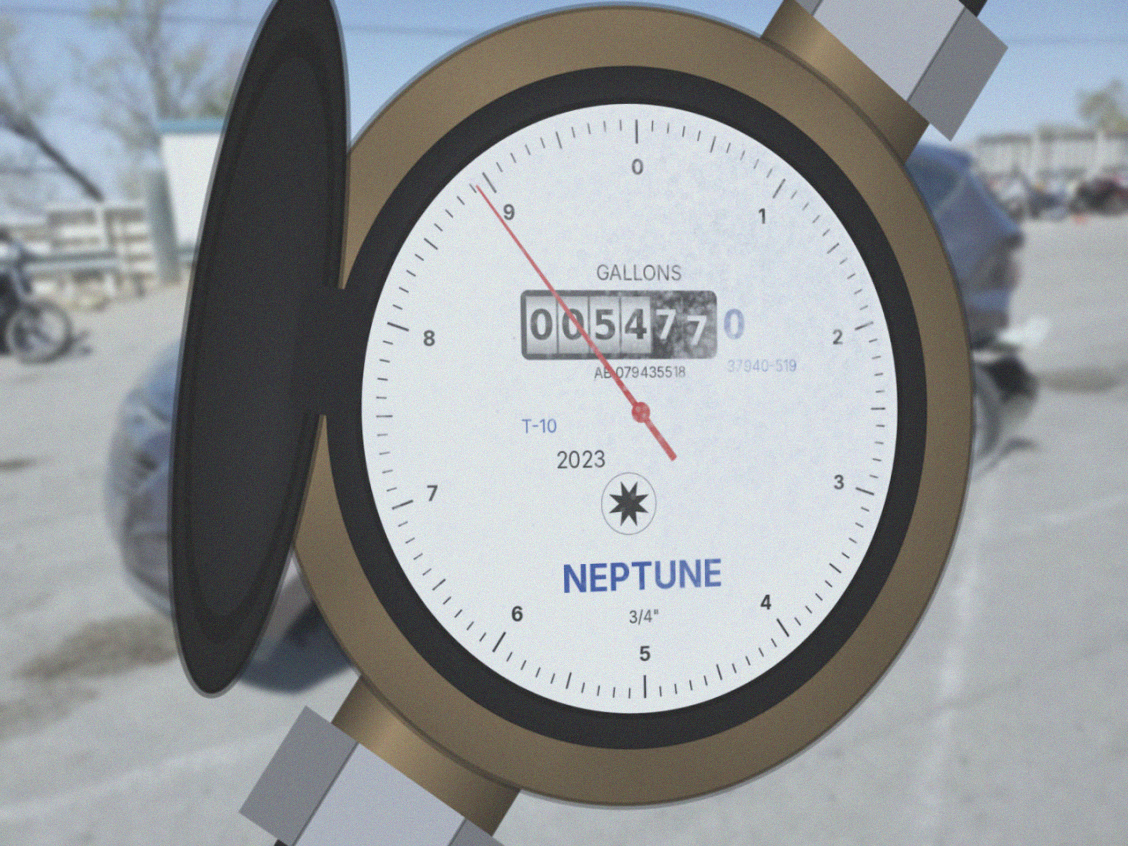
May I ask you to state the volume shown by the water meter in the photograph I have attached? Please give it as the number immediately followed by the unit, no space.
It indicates 54768.9gal
